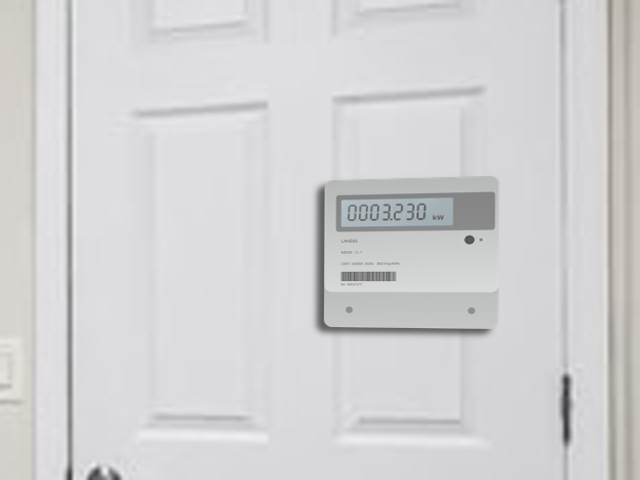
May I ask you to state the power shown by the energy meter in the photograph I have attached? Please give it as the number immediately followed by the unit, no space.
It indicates 3.230kW
